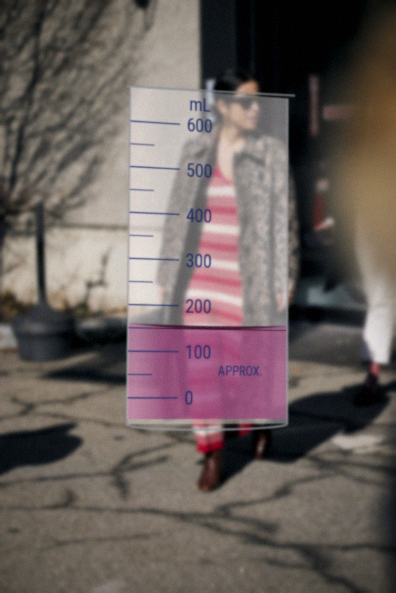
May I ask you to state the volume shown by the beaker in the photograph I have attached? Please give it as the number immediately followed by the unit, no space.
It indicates 150mL
